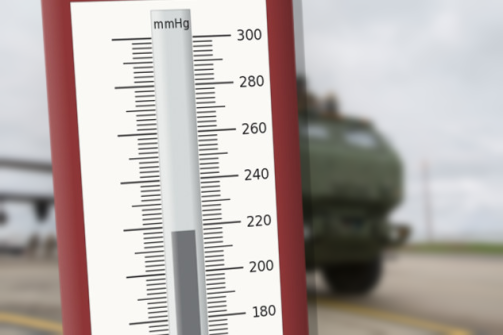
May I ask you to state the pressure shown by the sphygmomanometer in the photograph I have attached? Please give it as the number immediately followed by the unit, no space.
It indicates 218mmHg
